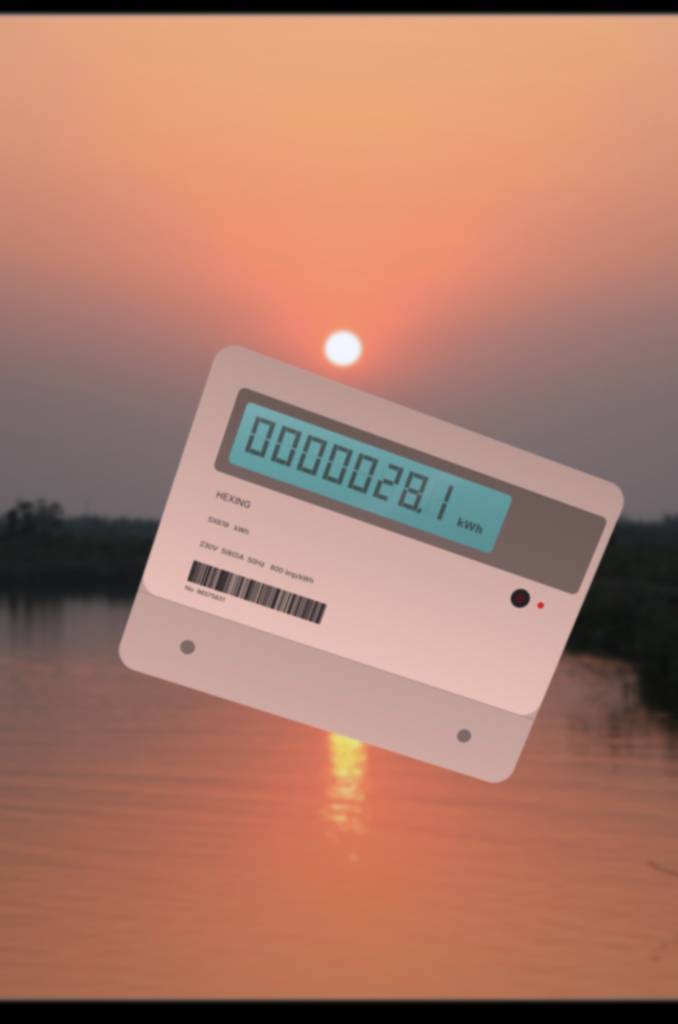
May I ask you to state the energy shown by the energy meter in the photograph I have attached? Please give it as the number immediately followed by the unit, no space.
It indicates 28.1kWh
